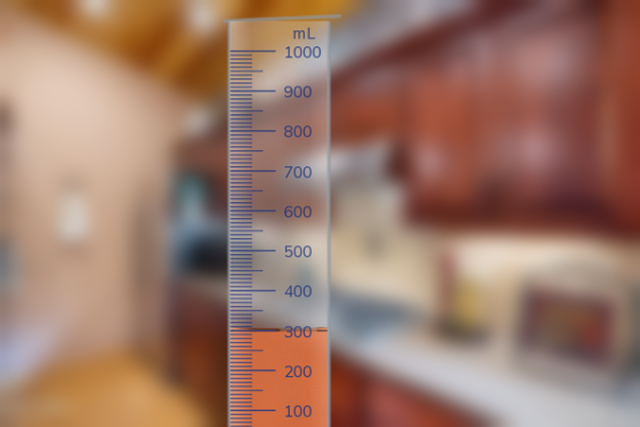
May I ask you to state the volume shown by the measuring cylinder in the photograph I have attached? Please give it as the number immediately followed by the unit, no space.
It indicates 300mL
